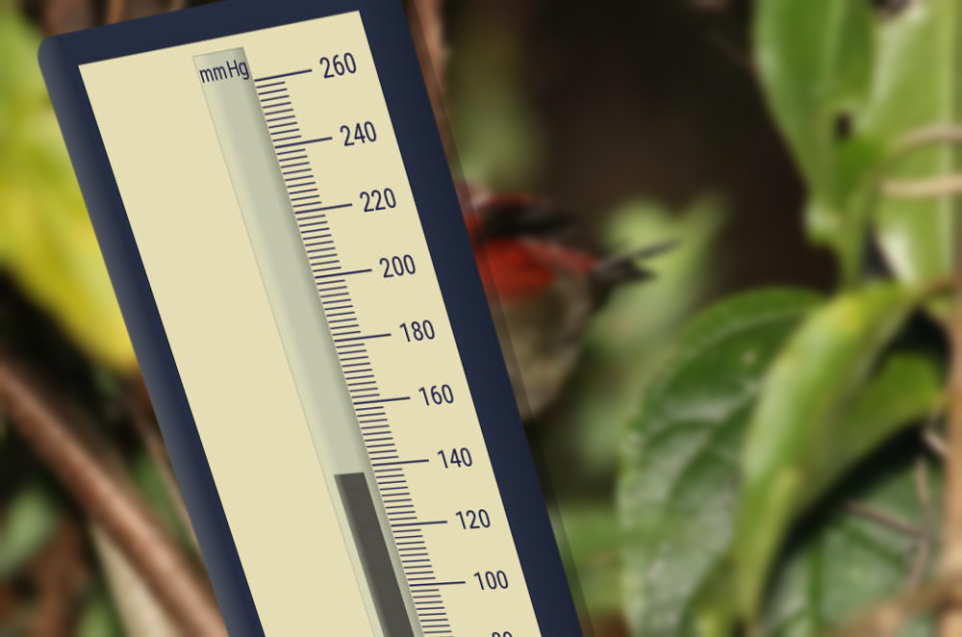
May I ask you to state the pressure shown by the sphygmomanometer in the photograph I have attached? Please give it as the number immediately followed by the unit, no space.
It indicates 138mmHg
